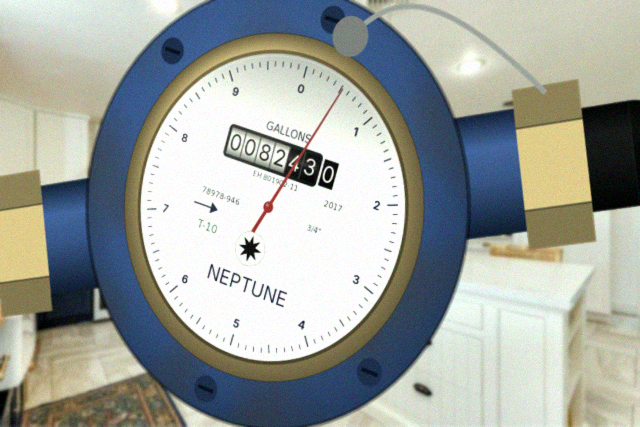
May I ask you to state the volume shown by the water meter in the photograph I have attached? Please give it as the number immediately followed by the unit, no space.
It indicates 82430.5gal
